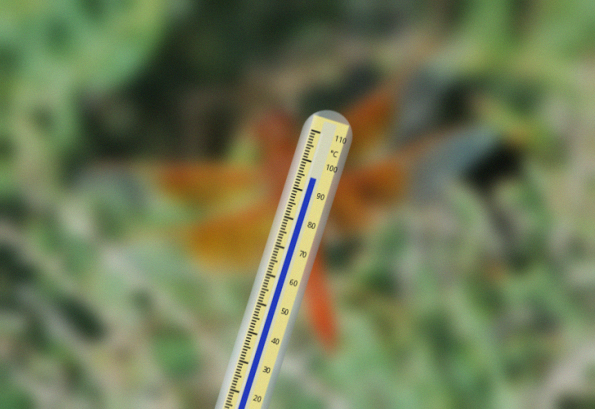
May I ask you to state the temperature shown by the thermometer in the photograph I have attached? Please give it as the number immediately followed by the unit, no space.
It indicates 95°C
